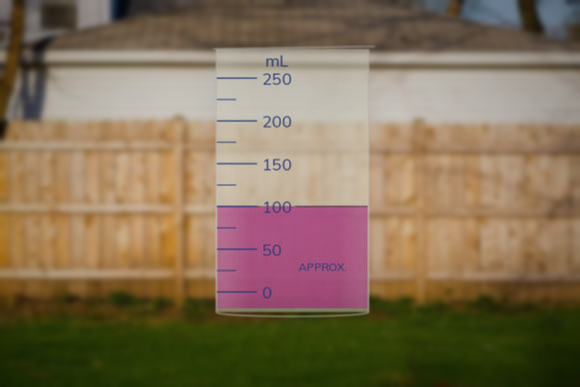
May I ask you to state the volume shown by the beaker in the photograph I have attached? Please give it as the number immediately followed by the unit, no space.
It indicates 100mL
